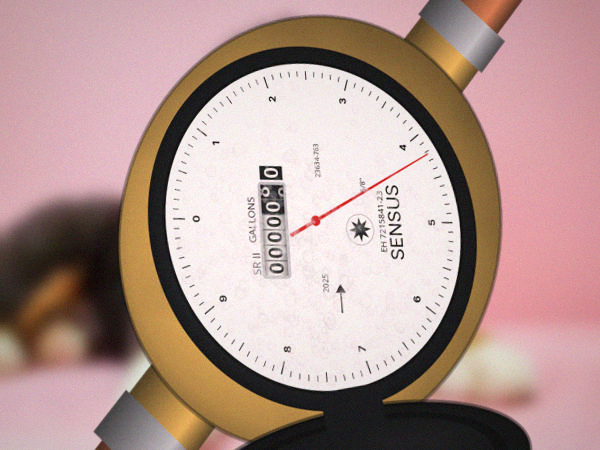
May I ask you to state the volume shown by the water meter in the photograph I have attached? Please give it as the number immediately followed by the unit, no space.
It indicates 84.2gal
